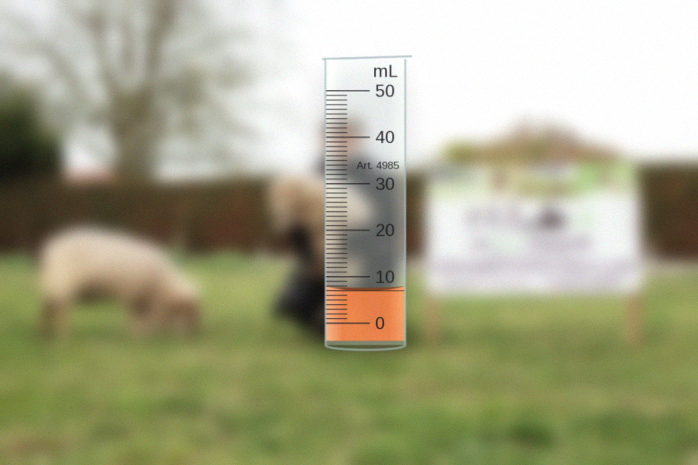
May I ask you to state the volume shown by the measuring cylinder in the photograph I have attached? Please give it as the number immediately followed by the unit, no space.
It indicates 7mL
